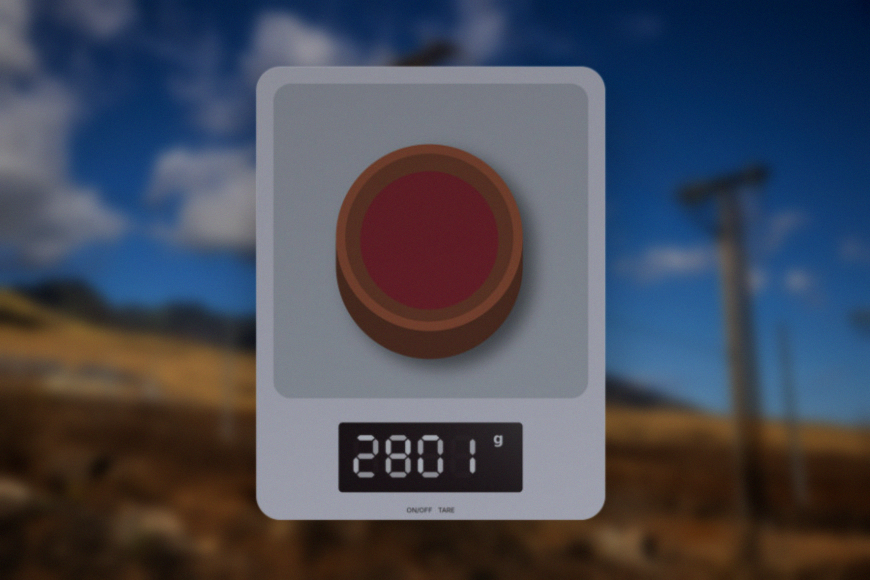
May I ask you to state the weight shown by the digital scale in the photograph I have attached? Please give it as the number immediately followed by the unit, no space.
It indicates 2801g
